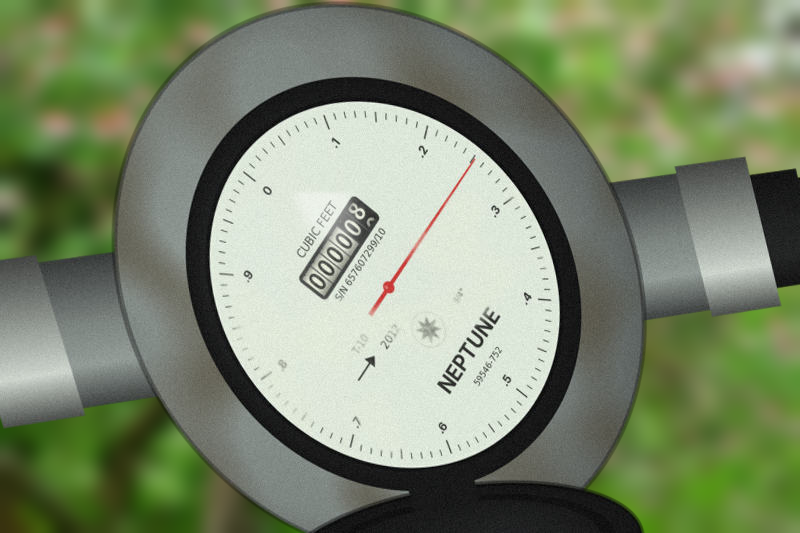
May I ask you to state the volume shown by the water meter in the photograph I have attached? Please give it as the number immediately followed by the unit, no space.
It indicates 8.25ft³
